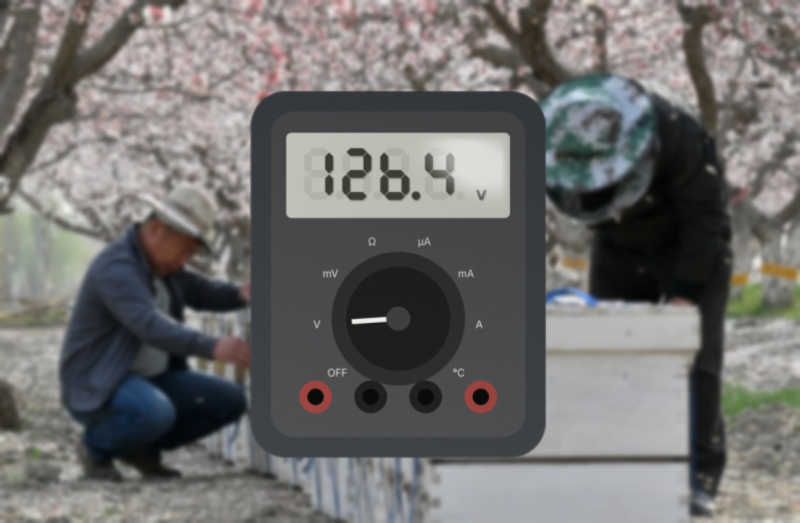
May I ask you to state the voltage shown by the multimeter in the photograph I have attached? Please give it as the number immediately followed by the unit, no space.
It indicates 126.4V
